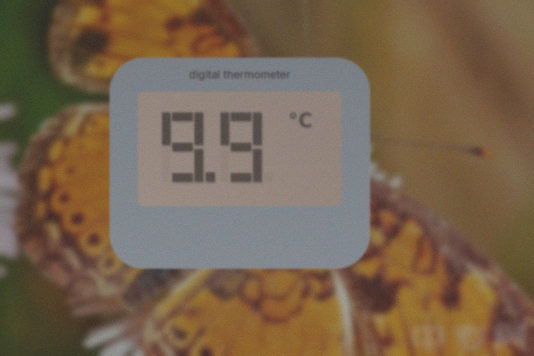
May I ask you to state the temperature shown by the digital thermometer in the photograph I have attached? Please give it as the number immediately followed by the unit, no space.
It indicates 9.9°C
